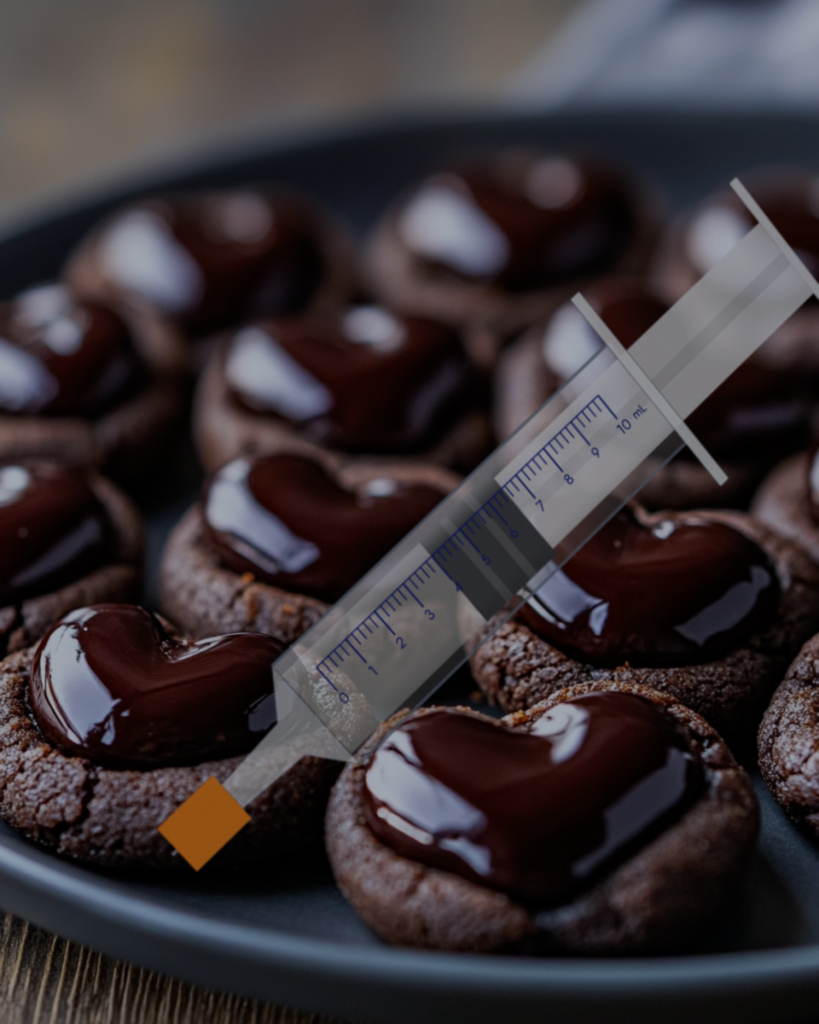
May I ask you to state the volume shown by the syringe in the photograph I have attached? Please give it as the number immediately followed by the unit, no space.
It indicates 4mL
